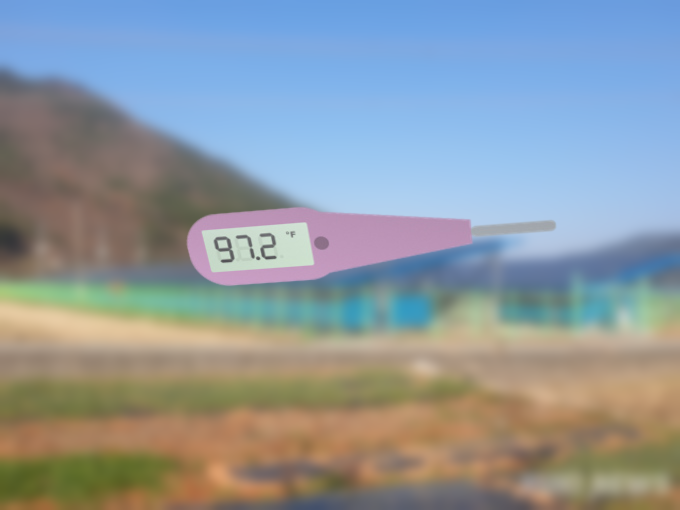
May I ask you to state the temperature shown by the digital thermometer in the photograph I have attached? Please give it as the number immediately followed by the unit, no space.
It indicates 97.2°F
